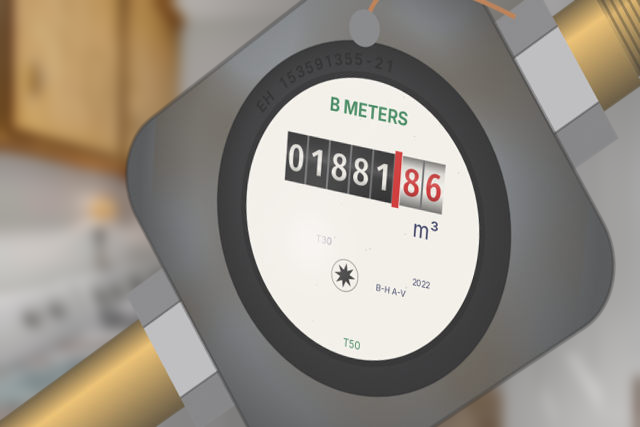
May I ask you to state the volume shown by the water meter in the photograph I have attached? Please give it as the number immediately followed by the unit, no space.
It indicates 1881.86m³
